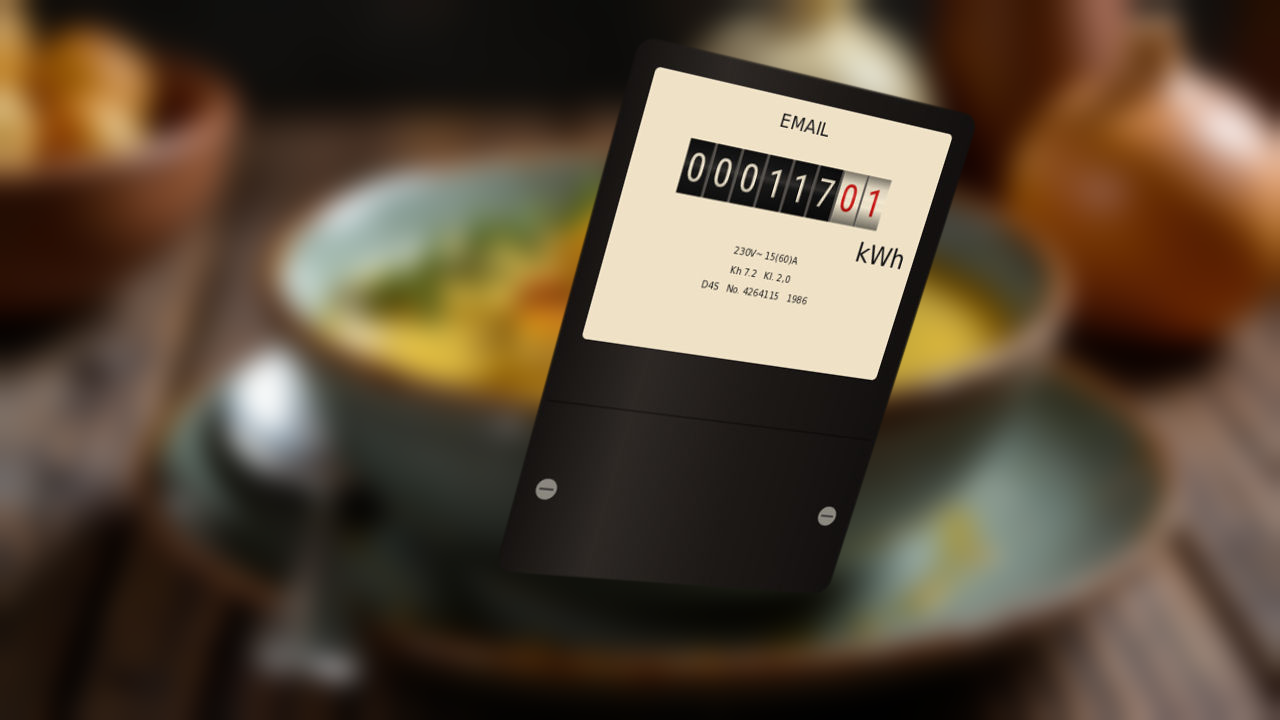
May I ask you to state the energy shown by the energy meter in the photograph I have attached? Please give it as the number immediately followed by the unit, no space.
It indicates 117.01kWh
